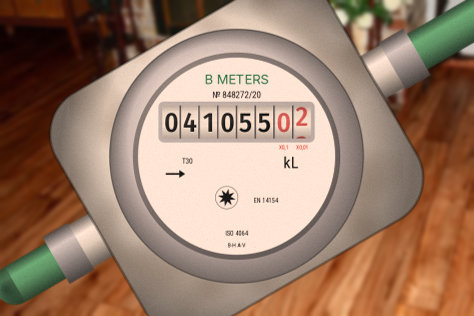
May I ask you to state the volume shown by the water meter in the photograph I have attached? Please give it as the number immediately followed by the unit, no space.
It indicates 41055.02kL
